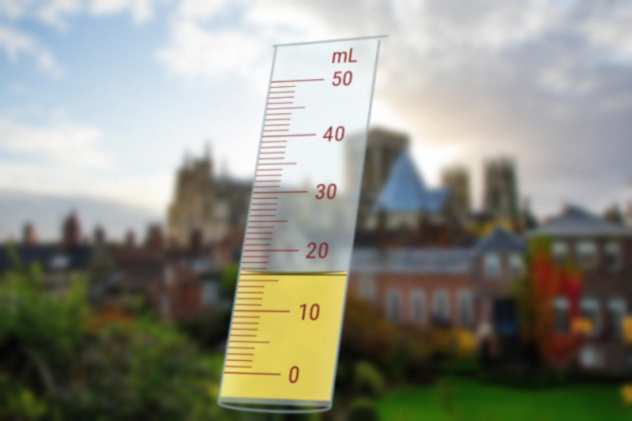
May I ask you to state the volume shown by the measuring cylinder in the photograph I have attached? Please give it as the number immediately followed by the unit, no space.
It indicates 16mL
